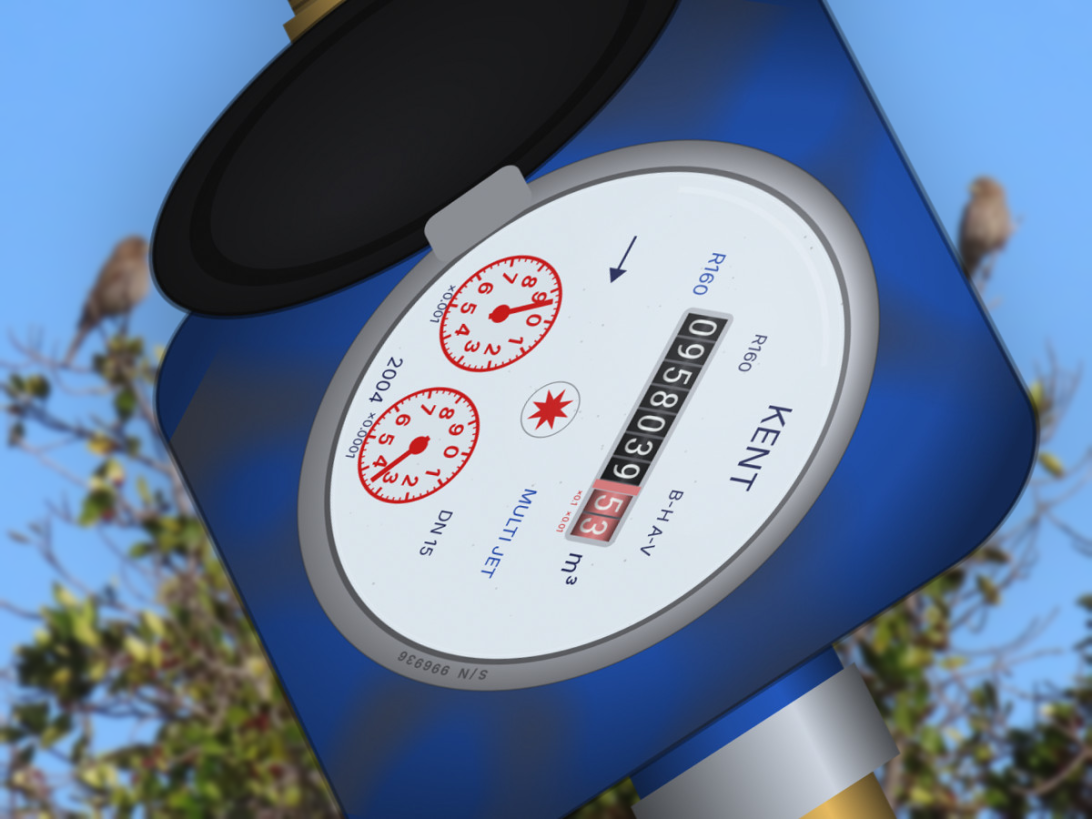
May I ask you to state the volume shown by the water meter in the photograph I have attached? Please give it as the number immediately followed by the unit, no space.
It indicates 958039.5293m³
